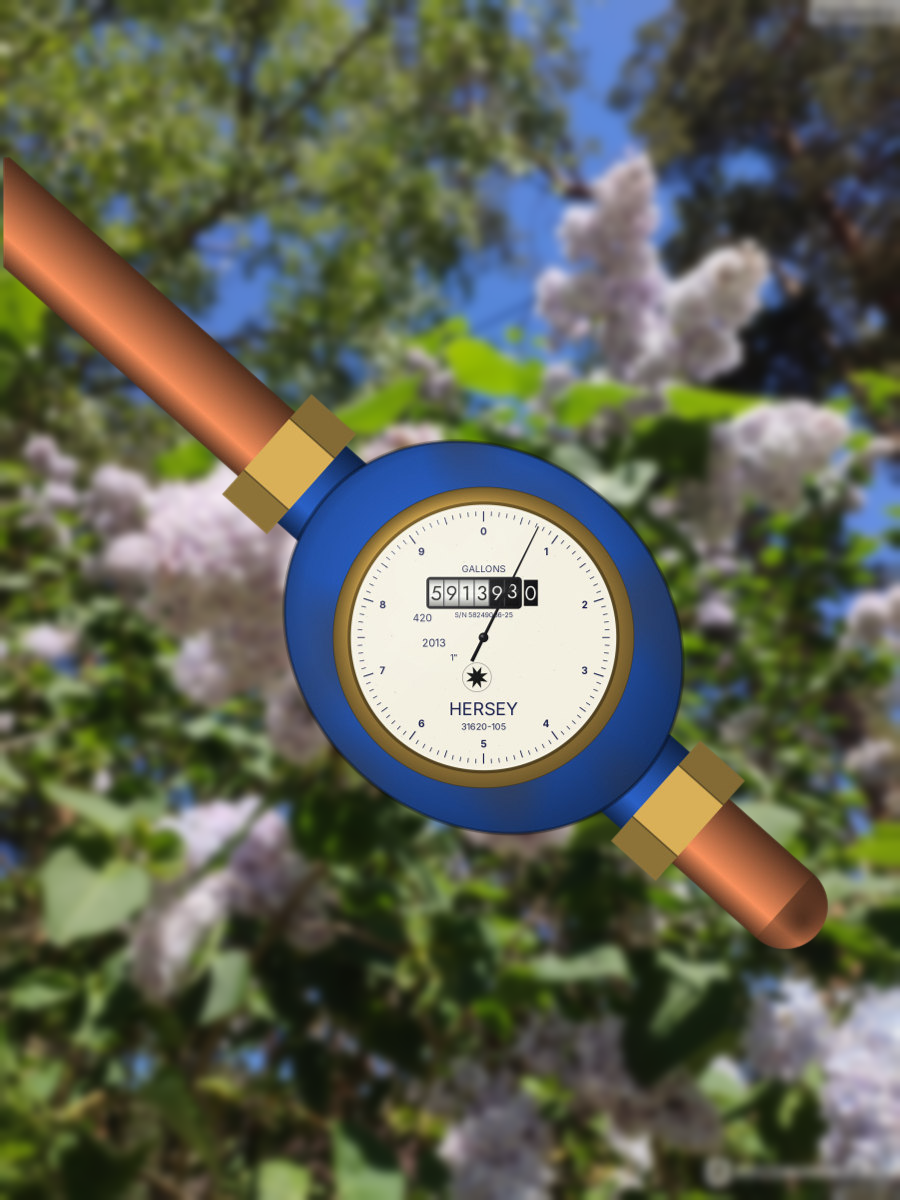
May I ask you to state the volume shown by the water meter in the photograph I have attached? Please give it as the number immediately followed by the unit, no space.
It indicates 5913930.7gal
